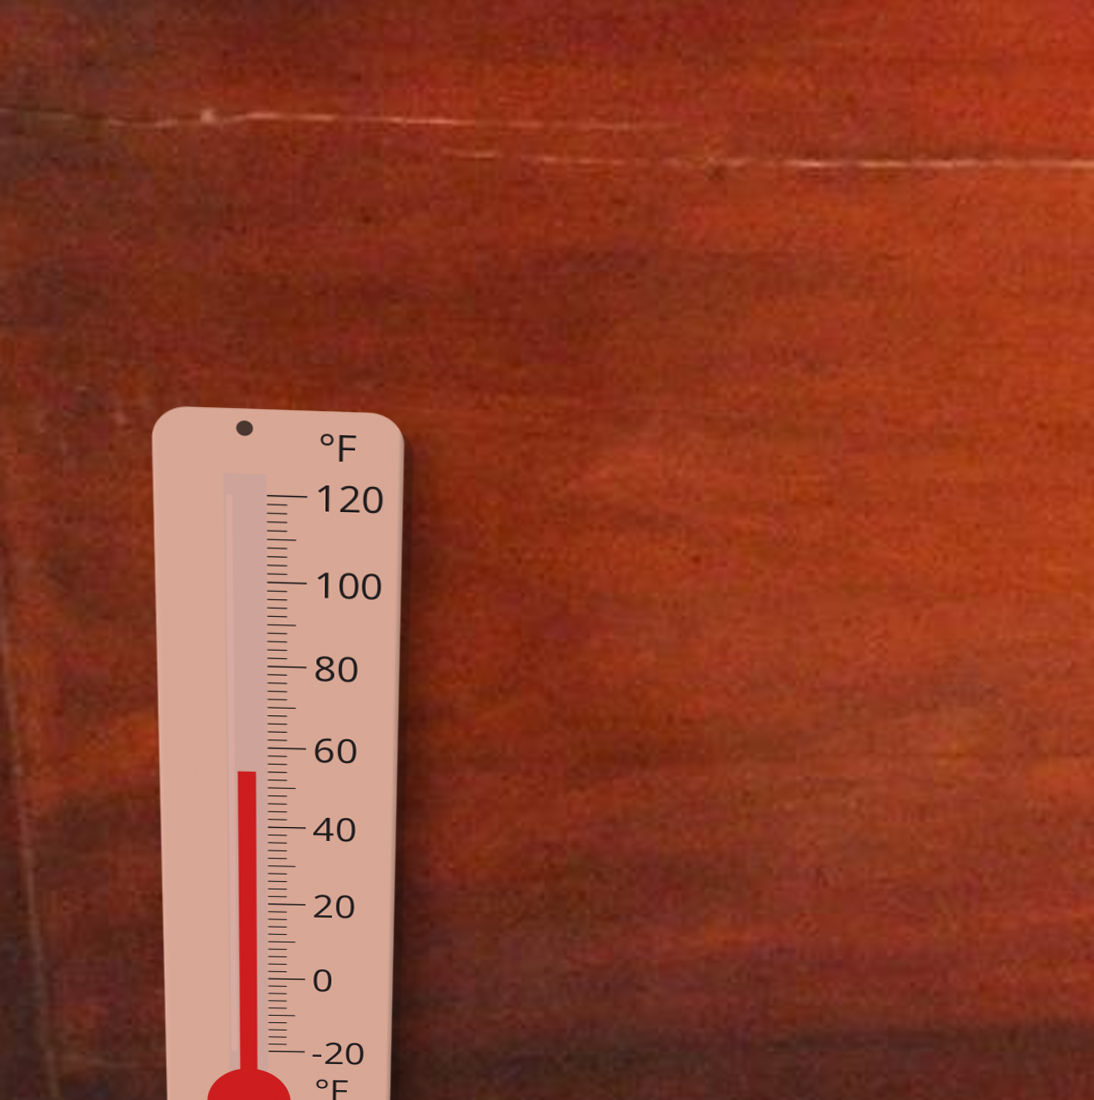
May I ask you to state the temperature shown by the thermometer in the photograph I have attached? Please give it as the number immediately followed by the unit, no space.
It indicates 54°F
